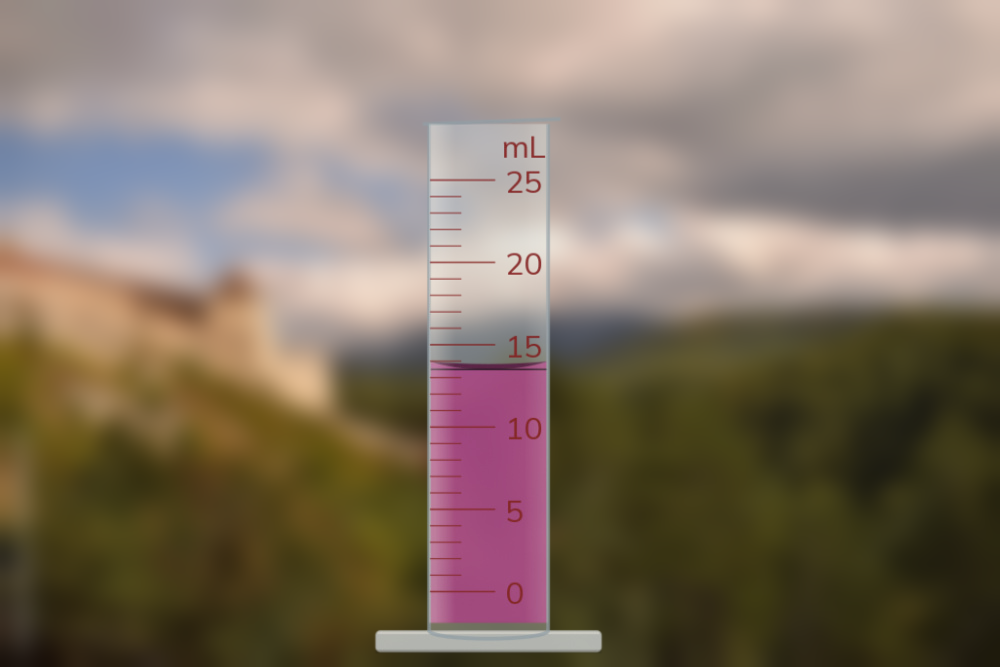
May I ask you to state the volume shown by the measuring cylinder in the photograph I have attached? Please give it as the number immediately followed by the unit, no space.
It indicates 13.5mL
